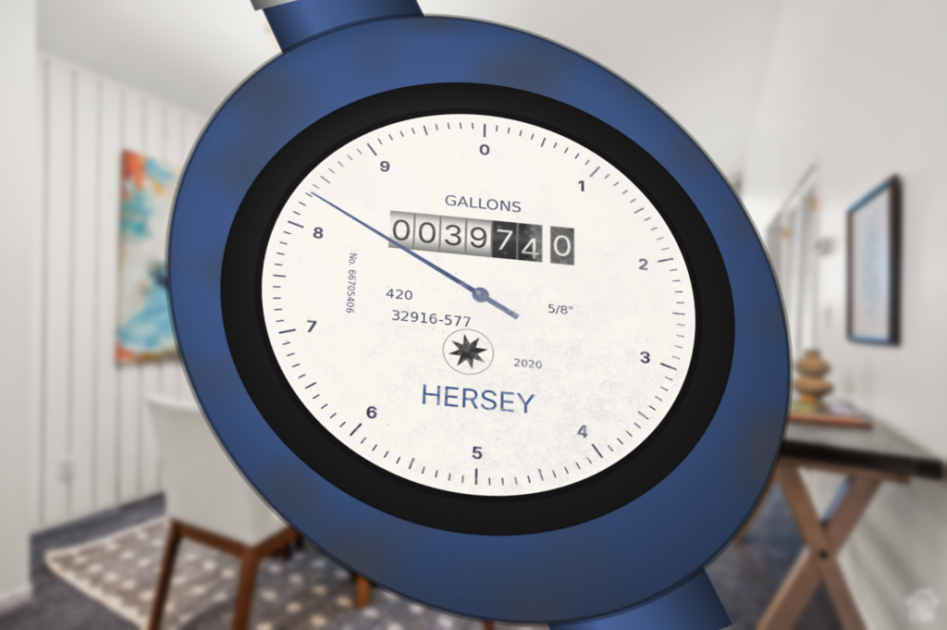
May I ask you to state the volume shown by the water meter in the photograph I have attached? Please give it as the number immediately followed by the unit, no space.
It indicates 39738.3gal
